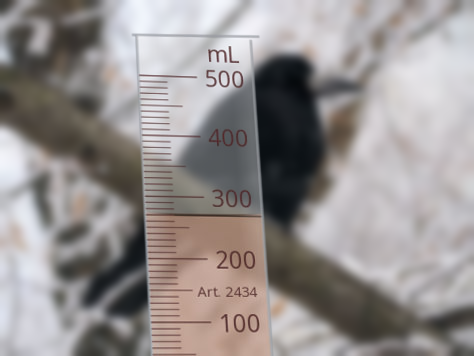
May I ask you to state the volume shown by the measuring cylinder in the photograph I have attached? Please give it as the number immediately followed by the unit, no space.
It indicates 270mL
